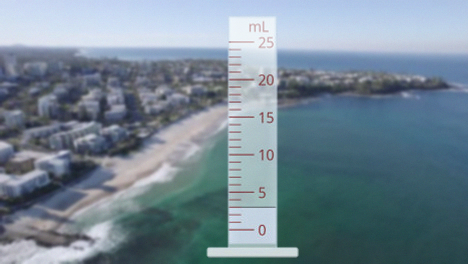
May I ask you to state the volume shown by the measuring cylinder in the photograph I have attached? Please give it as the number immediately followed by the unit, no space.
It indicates 3mL
